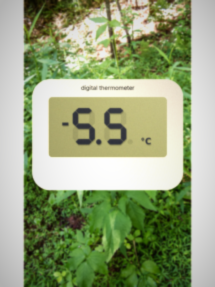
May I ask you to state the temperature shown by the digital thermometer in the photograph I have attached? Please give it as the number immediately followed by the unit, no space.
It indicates -5.5°C
